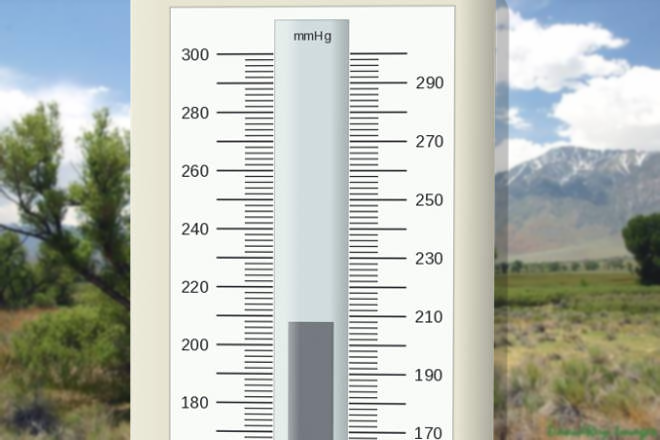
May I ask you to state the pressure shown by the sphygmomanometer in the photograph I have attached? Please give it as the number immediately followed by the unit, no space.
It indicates 208mmHg
